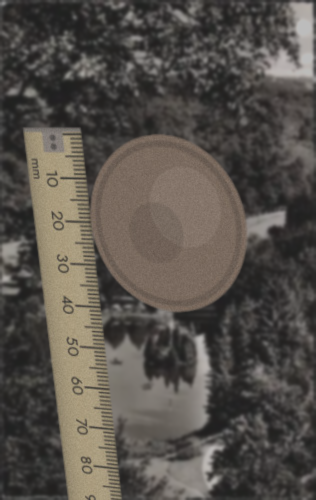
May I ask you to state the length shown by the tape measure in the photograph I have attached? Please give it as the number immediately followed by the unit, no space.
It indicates 40mm
